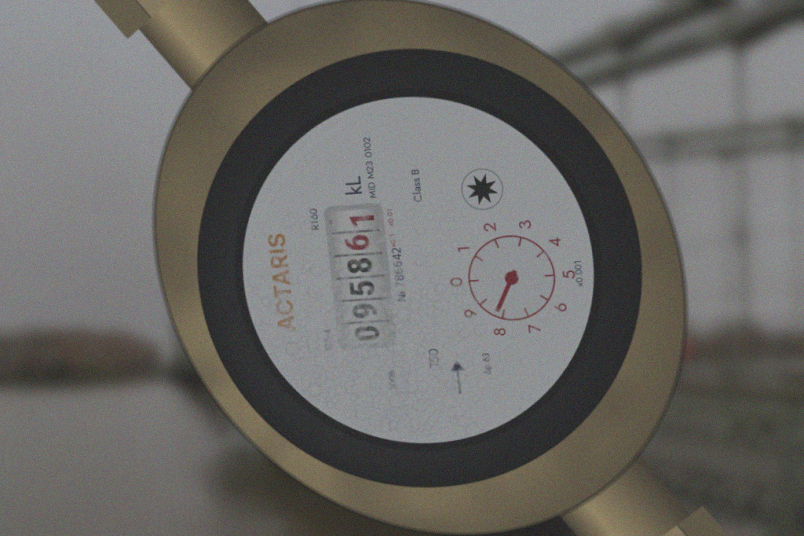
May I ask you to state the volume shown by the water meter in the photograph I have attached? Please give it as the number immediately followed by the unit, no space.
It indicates 958.608kL
